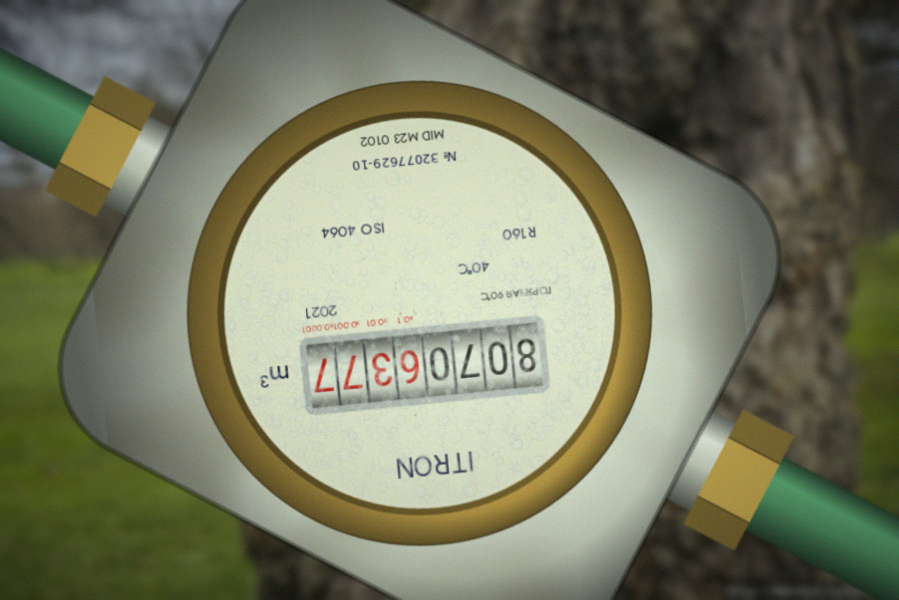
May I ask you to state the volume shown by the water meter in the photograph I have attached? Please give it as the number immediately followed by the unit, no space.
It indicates 8070.6377m³
